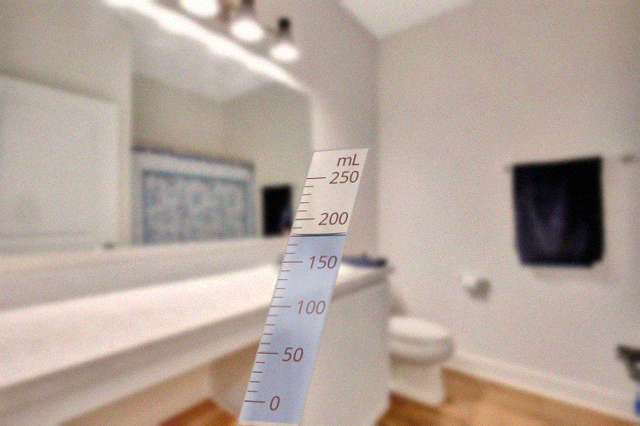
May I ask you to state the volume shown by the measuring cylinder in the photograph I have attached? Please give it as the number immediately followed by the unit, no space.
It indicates 180mL
